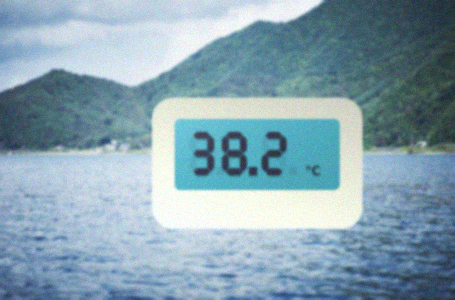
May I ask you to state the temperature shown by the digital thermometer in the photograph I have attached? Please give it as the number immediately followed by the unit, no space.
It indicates 38.2°C
